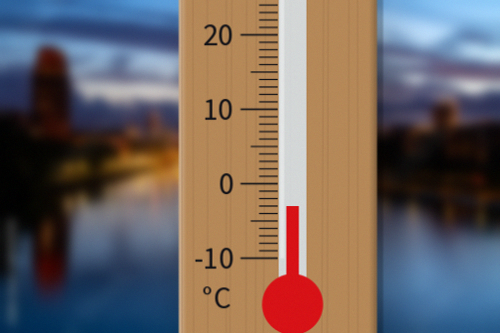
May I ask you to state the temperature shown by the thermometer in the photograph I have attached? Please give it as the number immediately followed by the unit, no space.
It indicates -3°C
